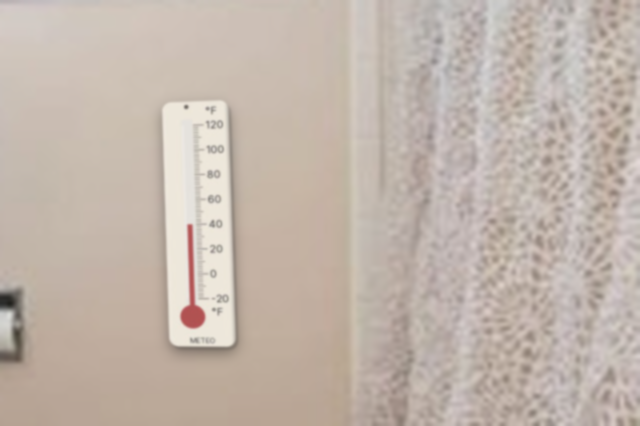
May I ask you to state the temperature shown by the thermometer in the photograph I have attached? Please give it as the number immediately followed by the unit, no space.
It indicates 40°F
